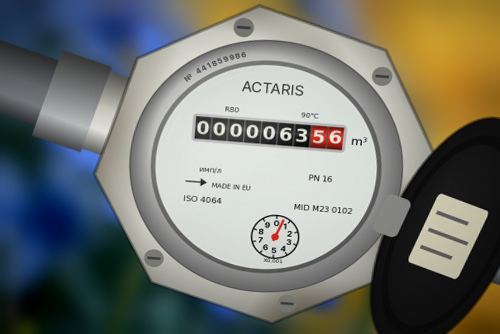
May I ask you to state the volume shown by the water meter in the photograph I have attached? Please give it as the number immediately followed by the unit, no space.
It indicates 63.560m³
